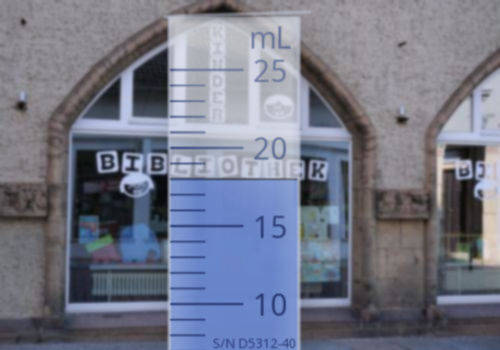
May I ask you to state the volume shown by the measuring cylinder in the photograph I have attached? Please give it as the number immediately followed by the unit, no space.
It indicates 18mL
